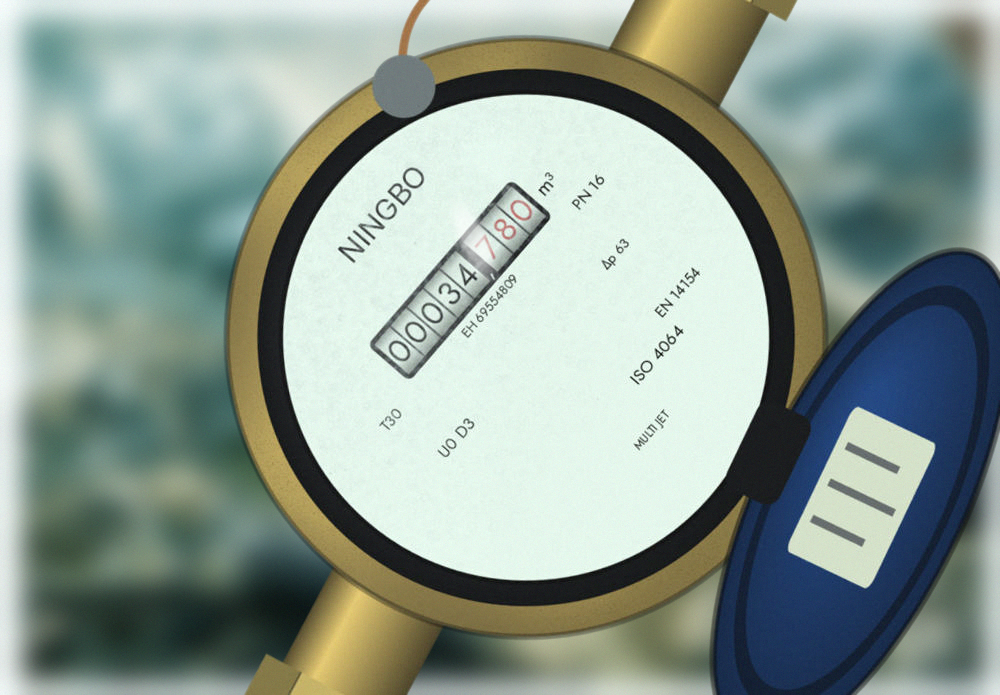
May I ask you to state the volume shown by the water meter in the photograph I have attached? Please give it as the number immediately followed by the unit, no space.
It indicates 34.780m³
